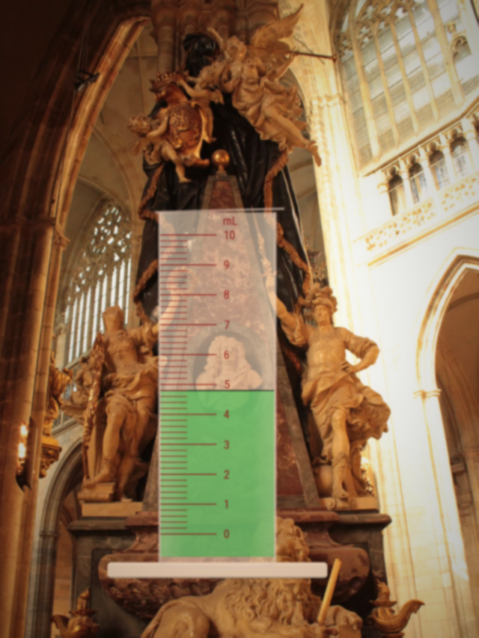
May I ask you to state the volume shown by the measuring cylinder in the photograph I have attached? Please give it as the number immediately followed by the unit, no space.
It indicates 4.8mL
